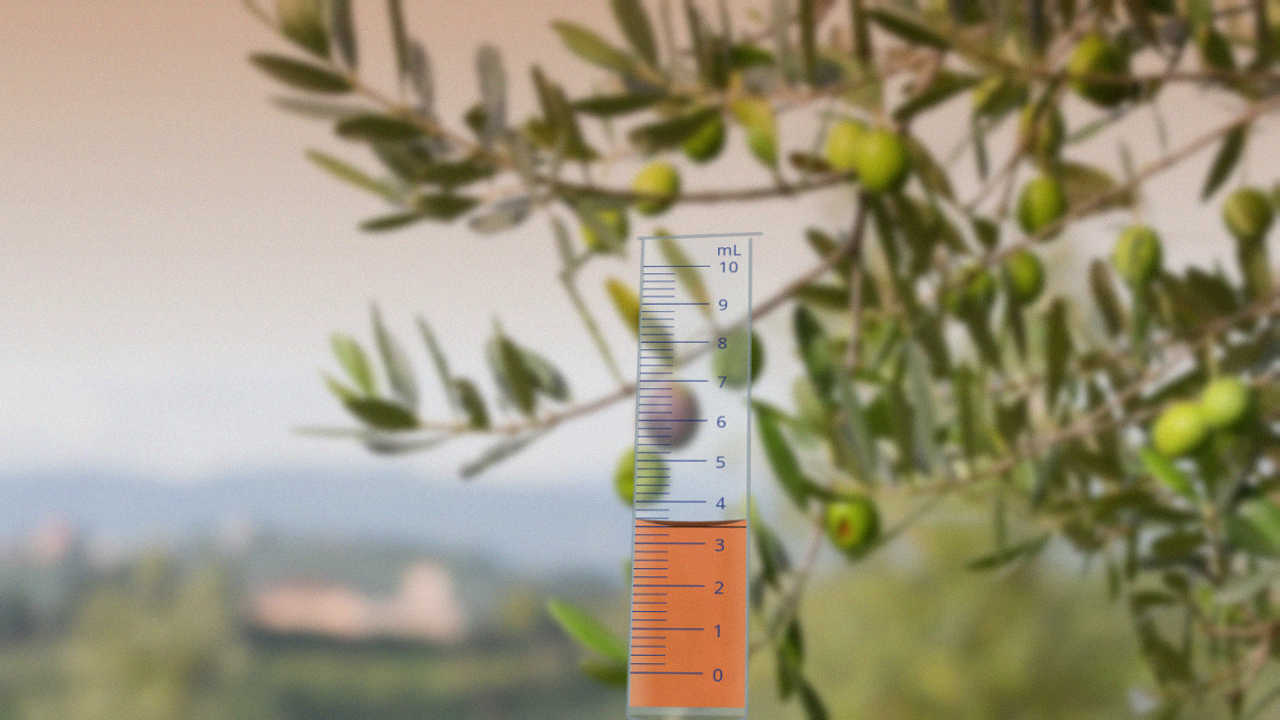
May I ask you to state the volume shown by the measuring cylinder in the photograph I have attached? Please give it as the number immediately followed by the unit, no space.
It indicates 3.4mL
